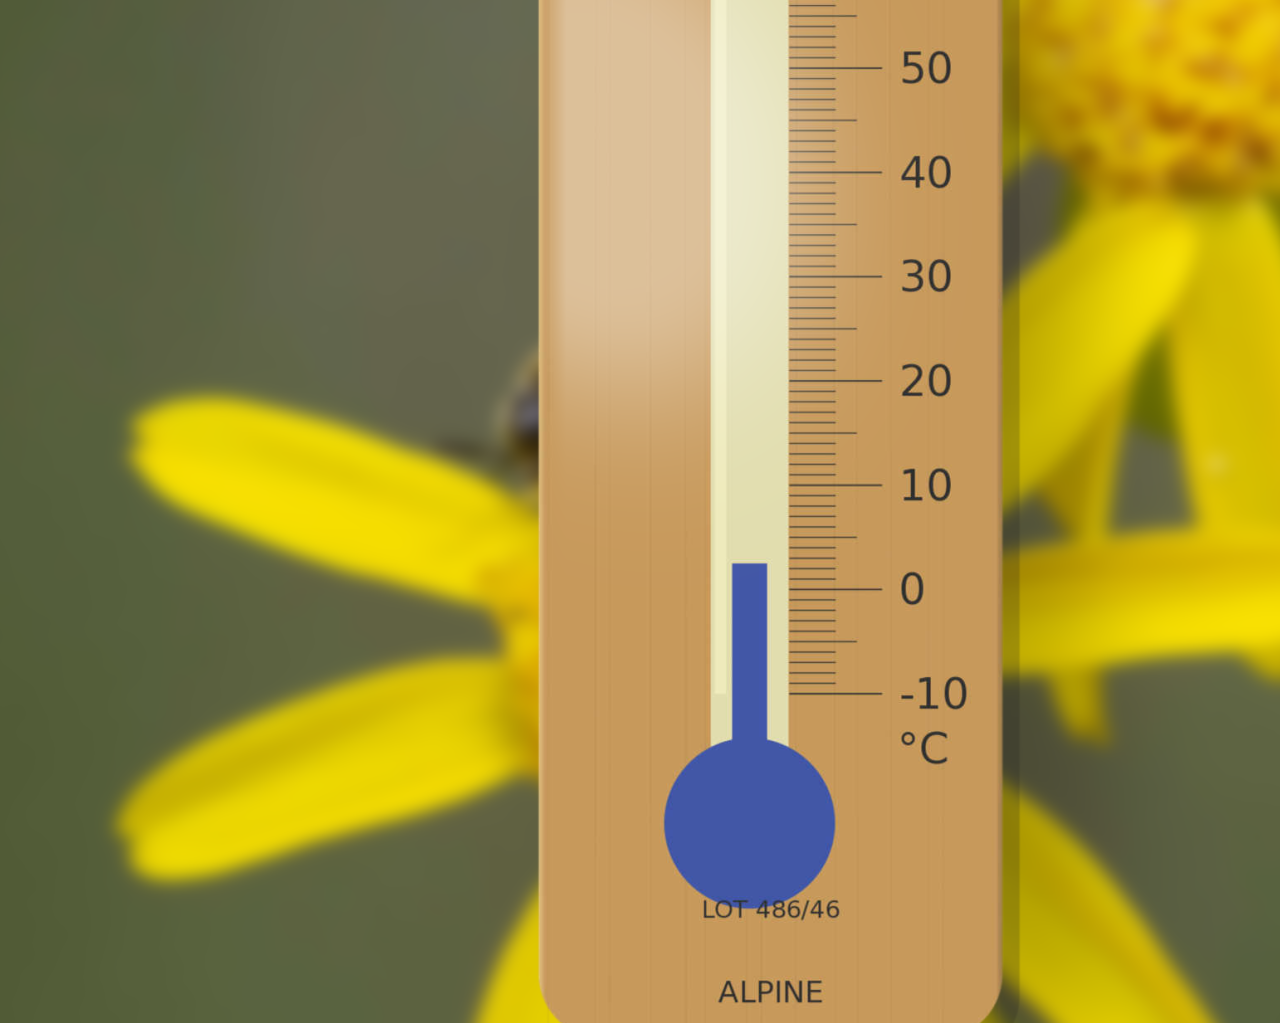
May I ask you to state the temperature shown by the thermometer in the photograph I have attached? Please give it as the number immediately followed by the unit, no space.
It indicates 2.5°C
